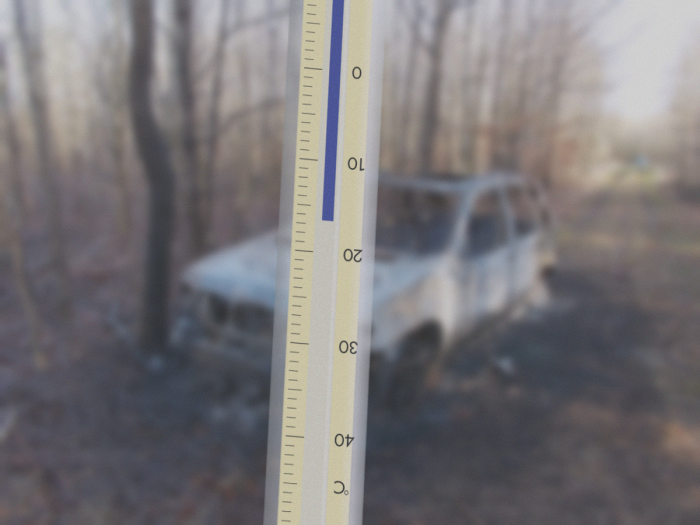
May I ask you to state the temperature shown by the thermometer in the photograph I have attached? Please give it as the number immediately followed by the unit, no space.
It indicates 16.5°C
